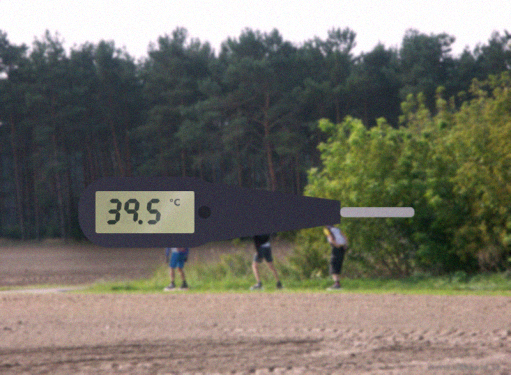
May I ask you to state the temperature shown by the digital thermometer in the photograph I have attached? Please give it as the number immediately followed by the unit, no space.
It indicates 39.5°C
